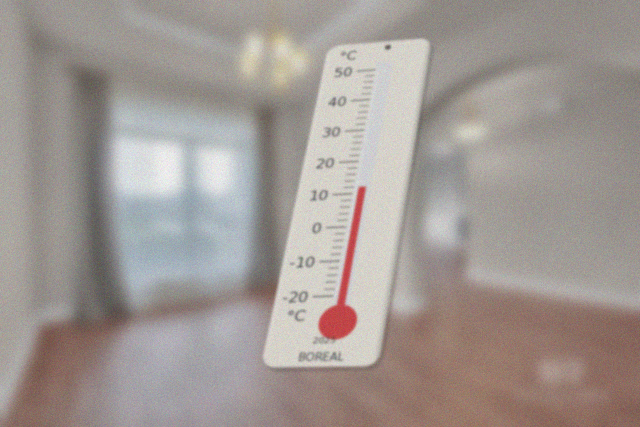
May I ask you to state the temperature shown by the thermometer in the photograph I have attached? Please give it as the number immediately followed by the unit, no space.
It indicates 12°C
